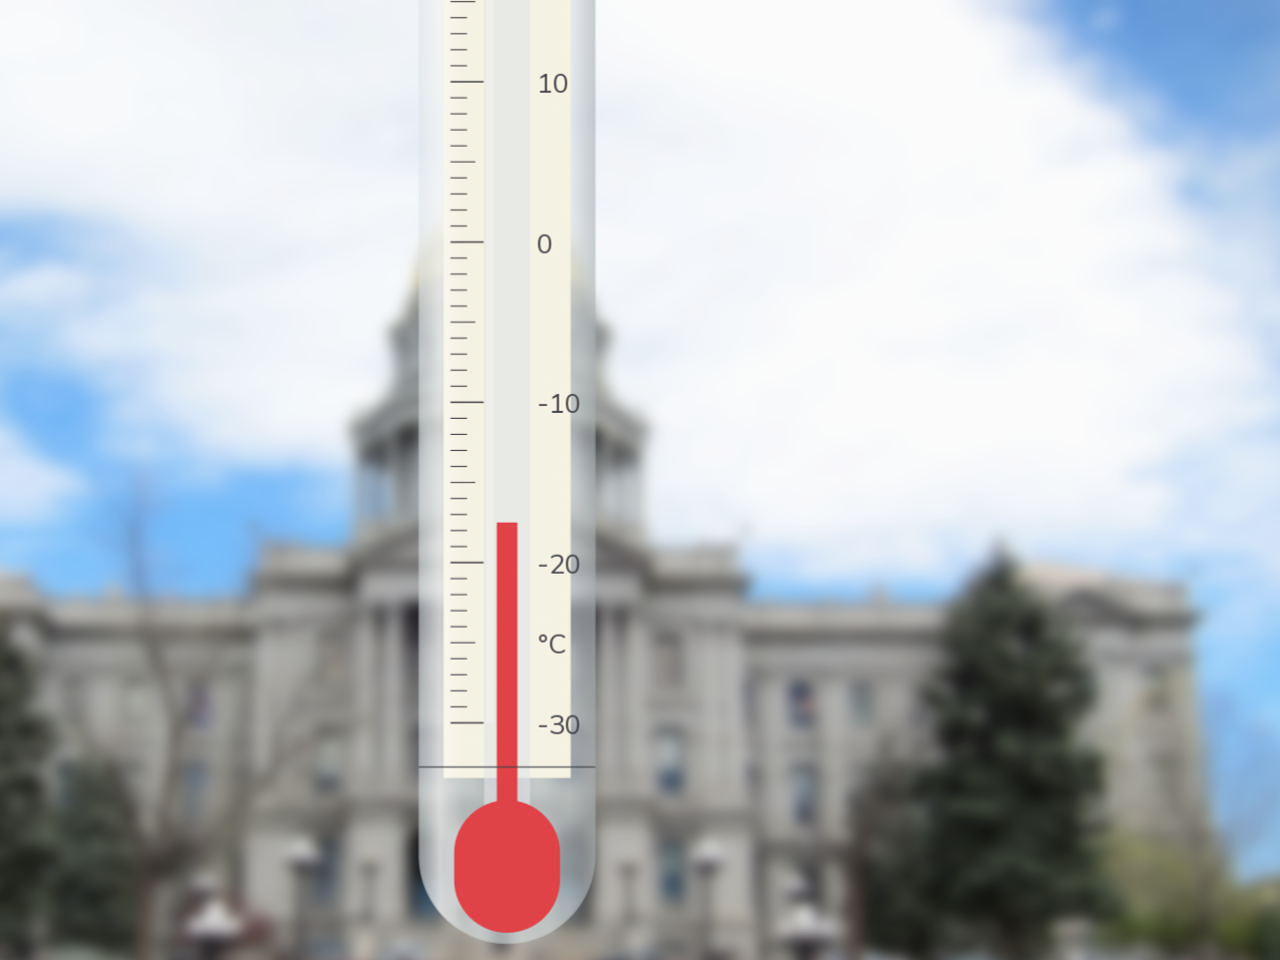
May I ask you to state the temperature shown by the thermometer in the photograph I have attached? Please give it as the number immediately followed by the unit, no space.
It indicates -17.5°C
